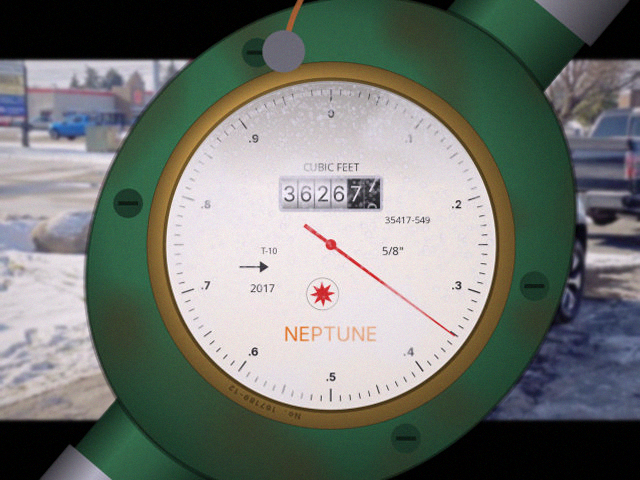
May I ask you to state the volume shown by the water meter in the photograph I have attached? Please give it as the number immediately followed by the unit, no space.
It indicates 362677.35ft³
